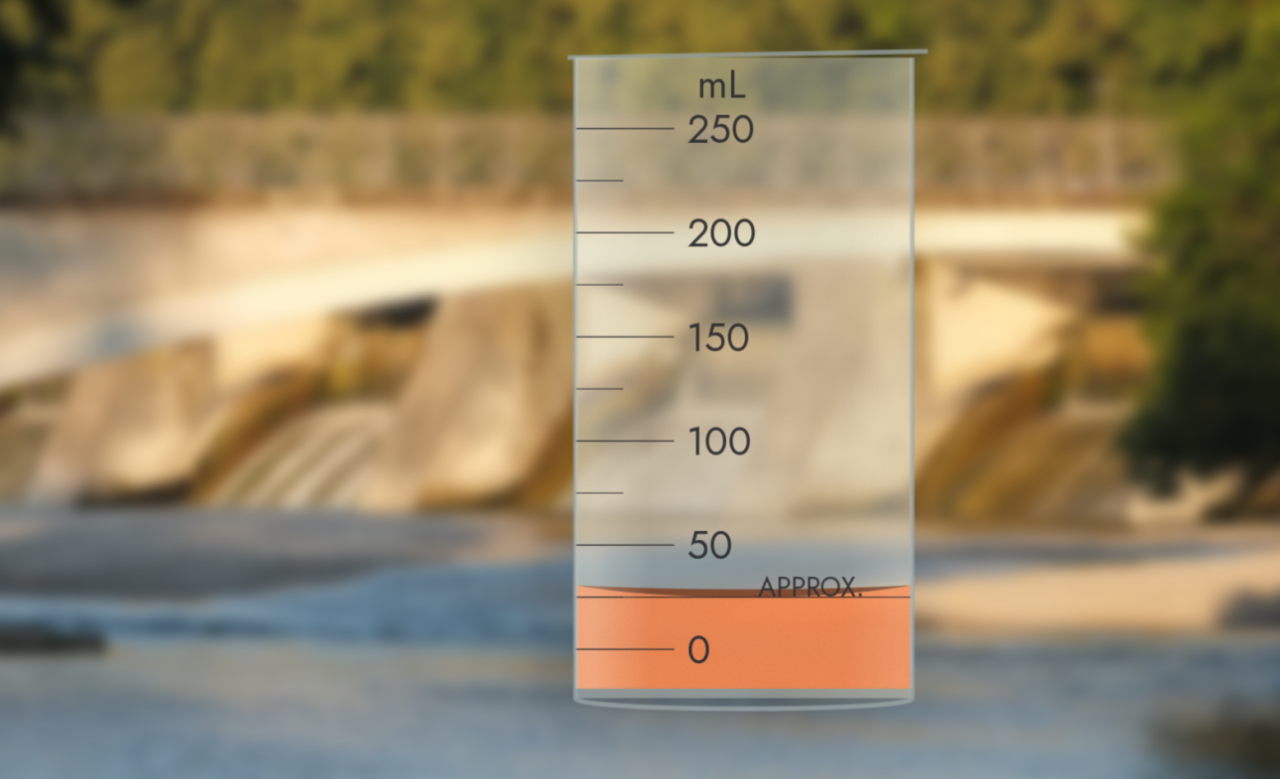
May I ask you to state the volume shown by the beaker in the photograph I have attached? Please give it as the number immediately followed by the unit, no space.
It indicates 25mL
